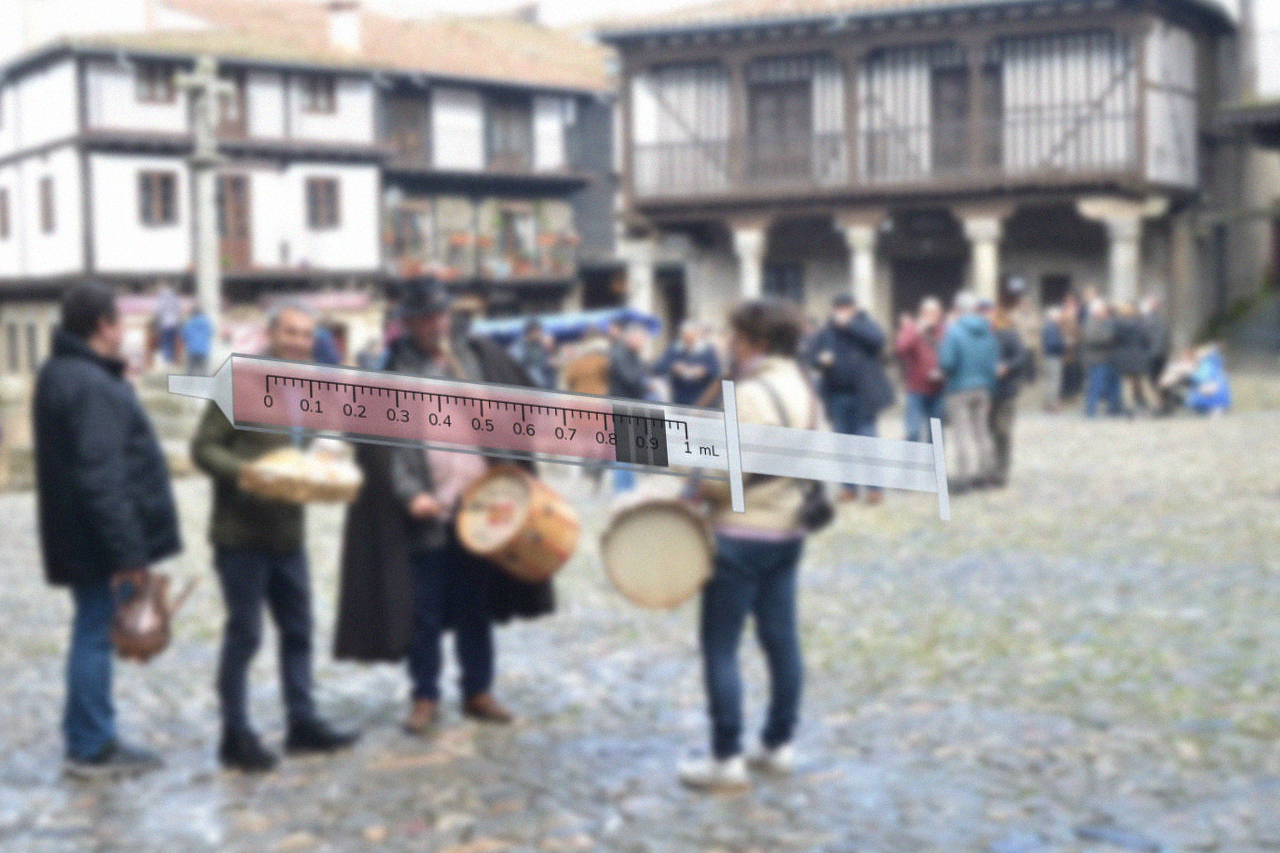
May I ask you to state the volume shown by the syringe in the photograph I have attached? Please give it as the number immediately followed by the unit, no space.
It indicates 0.82mL
